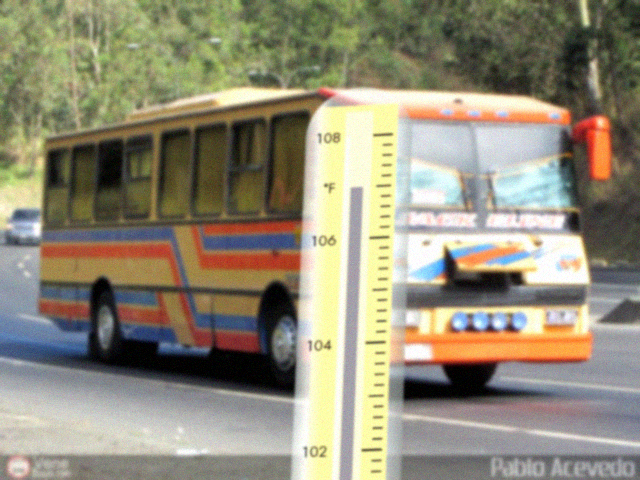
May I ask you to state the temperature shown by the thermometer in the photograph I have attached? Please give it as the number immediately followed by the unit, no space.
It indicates 107°F
